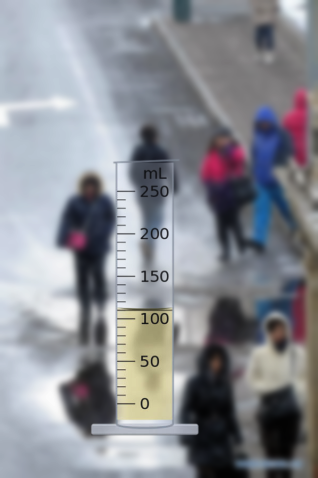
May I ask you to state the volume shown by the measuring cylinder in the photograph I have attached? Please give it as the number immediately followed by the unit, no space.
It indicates 110mL
